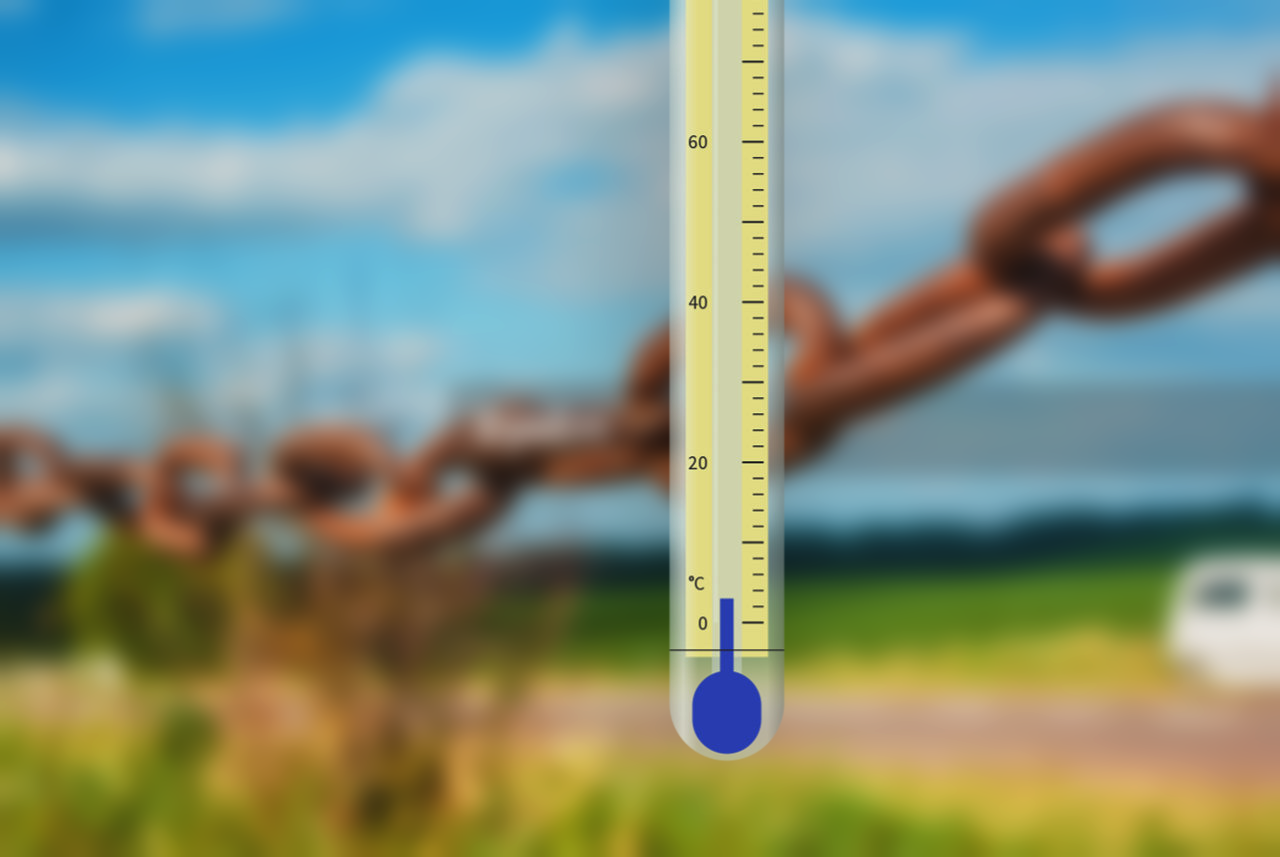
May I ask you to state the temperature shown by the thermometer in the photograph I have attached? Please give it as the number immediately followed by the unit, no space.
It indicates 3°C
